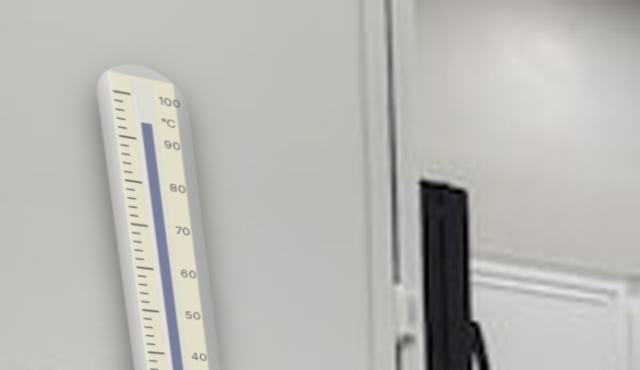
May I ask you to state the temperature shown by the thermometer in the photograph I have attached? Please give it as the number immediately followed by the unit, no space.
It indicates 94°C
